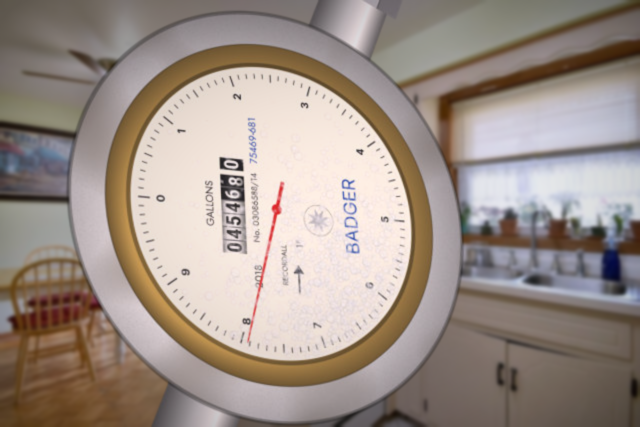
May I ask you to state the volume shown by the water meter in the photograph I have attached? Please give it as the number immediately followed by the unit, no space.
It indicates 454677.9gal
